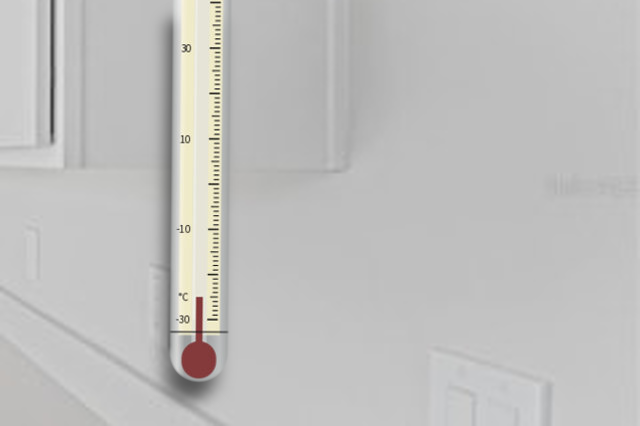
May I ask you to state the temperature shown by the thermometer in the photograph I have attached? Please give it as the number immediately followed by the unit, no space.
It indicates -25°C
